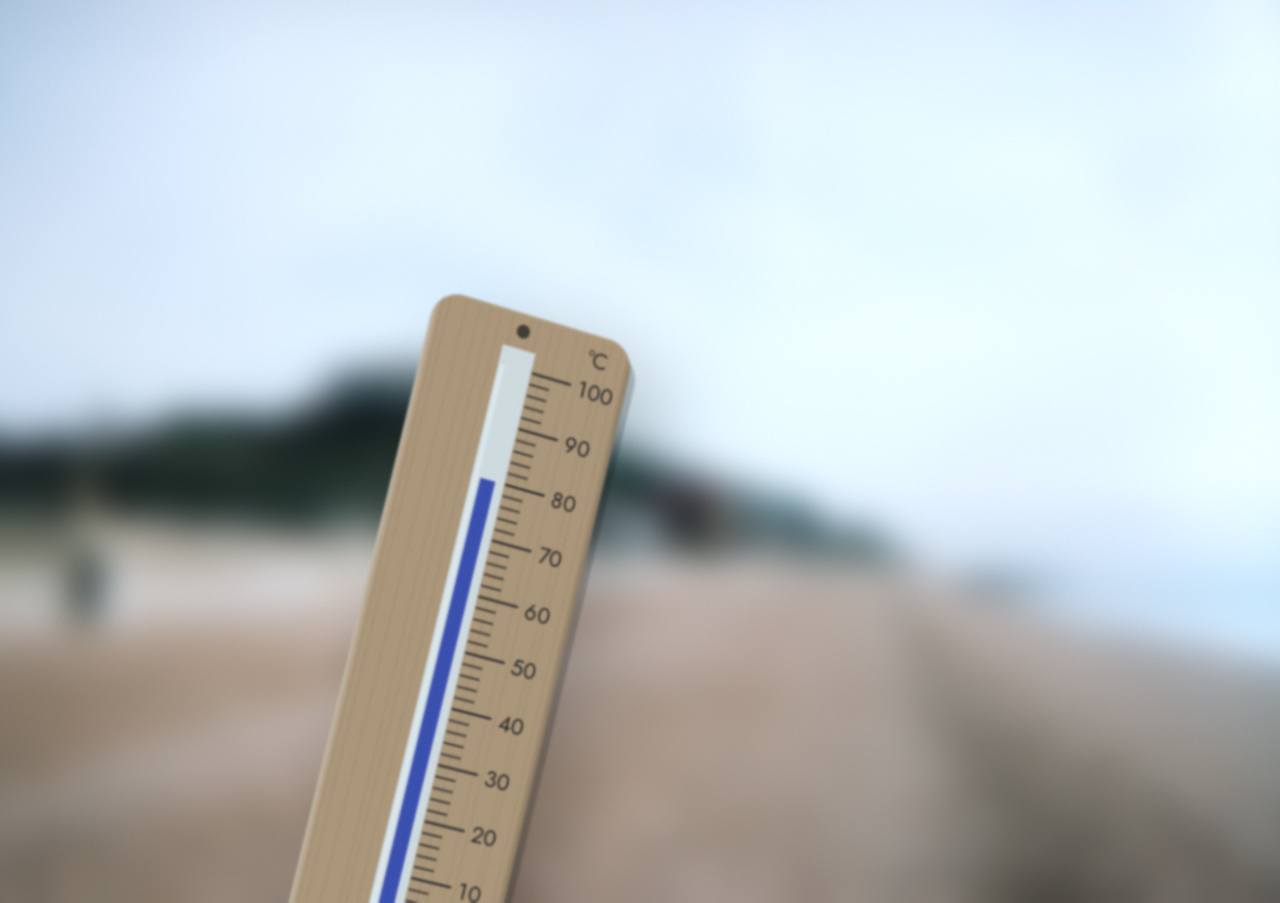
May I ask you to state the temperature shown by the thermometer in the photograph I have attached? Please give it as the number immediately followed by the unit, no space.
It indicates 80°C
